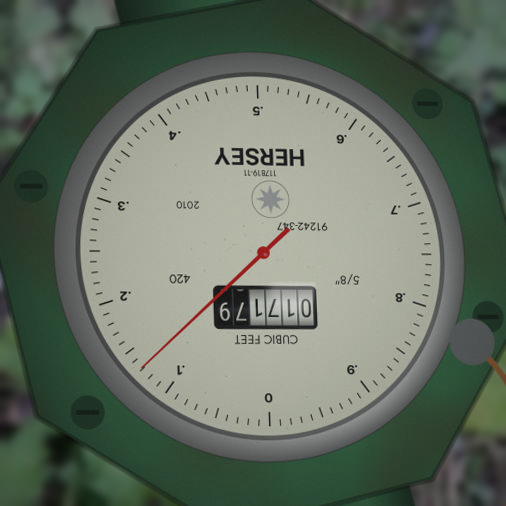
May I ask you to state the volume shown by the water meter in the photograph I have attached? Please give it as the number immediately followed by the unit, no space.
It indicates 17179.13ft³
